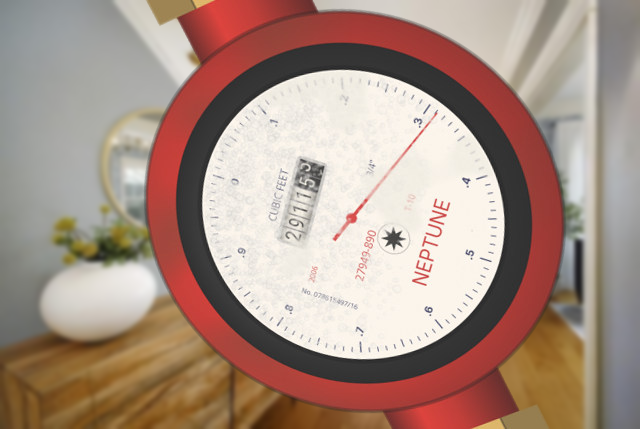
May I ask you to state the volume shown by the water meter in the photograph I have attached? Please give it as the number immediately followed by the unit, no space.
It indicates 291155.31ft³
